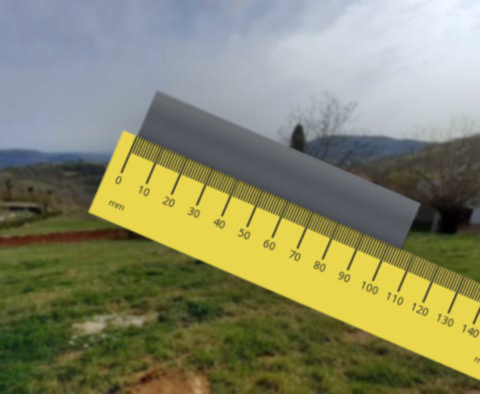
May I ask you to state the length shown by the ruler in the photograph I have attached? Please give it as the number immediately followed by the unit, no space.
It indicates 105mm
